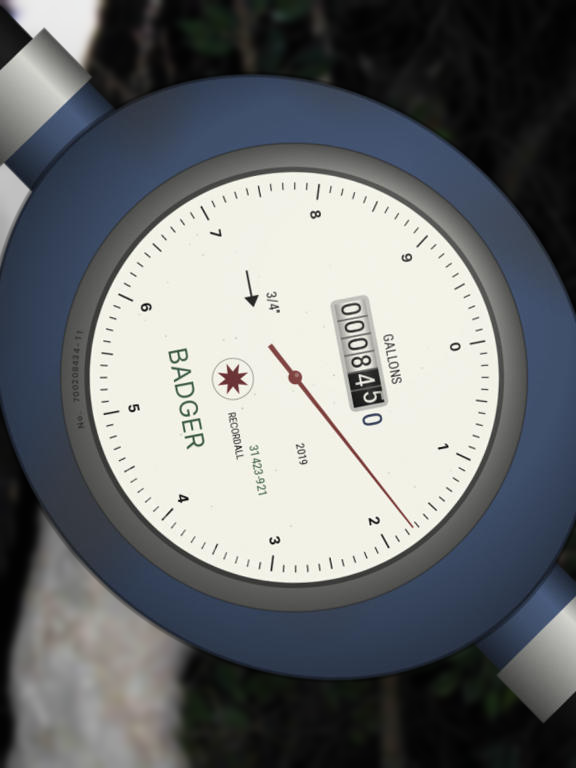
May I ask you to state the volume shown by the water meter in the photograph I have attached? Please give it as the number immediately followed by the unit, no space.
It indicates 8451.7gal
